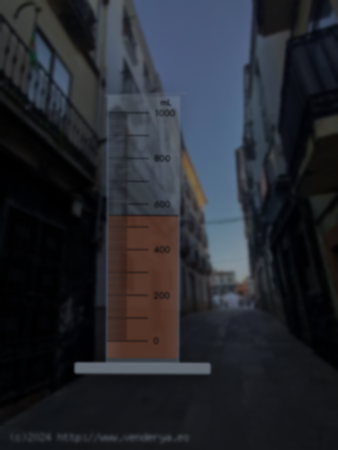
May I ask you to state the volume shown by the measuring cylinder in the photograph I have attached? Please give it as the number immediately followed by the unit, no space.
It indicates 550mL
